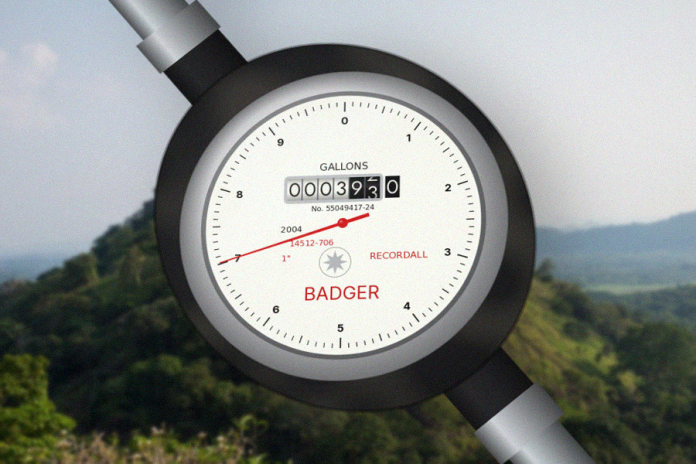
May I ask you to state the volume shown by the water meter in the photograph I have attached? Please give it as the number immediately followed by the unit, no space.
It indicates 3927.0gal
